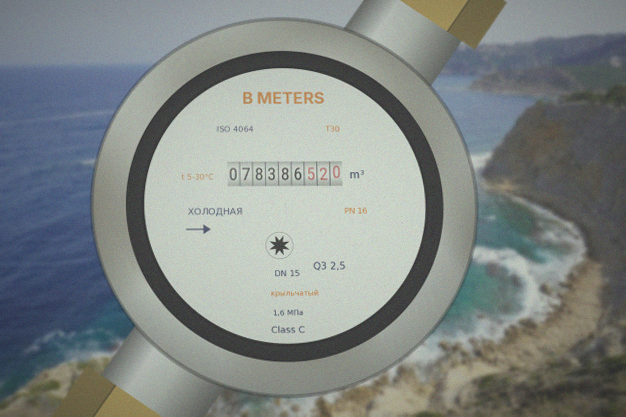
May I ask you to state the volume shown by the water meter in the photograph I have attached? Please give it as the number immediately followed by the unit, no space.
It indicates 78386.520m³
